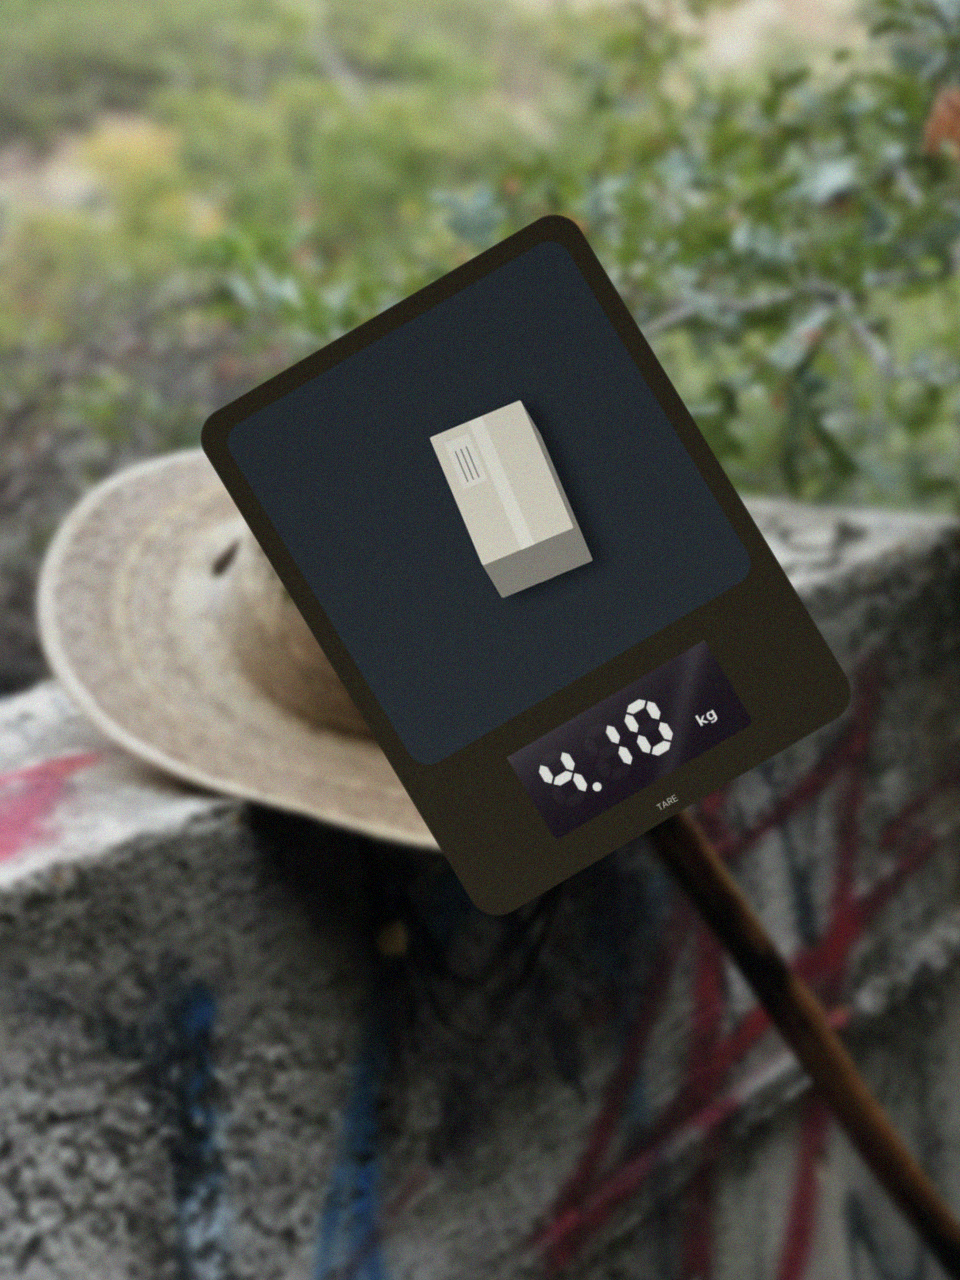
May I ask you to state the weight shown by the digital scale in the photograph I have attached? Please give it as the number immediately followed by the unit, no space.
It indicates 4.10kg
